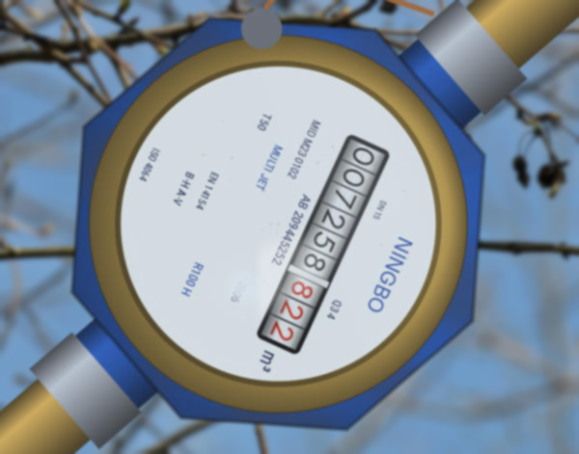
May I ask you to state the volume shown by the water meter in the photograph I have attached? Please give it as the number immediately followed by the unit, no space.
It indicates 7258.822m³
